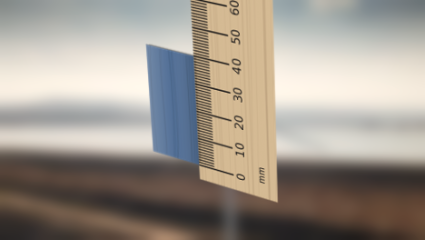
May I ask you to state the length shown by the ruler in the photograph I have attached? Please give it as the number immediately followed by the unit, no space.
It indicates 40mm
